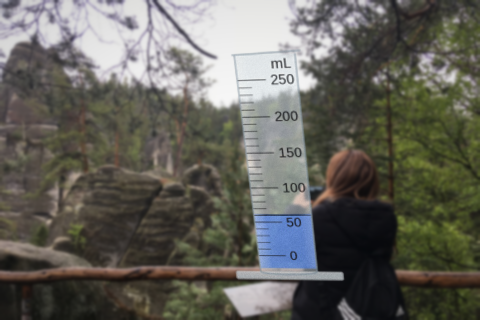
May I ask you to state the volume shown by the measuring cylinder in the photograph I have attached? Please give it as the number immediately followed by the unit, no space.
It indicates 60mL
